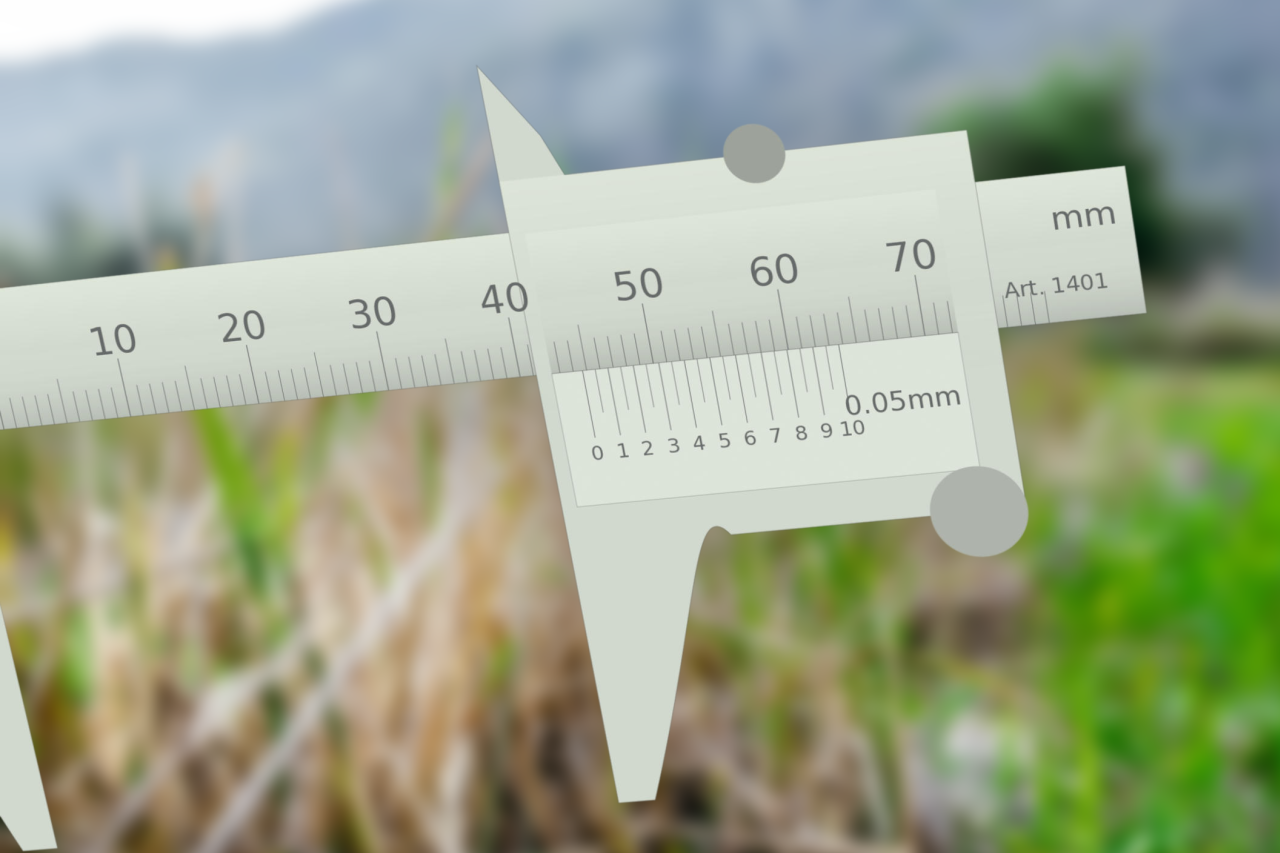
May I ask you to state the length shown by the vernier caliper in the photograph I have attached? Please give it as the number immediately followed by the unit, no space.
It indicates 44.7mm
